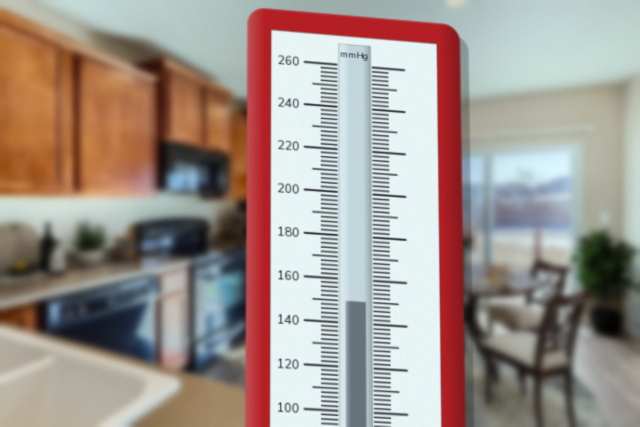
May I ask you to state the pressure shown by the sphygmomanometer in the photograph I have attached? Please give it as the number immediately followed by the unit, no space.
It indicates 150mmHg
